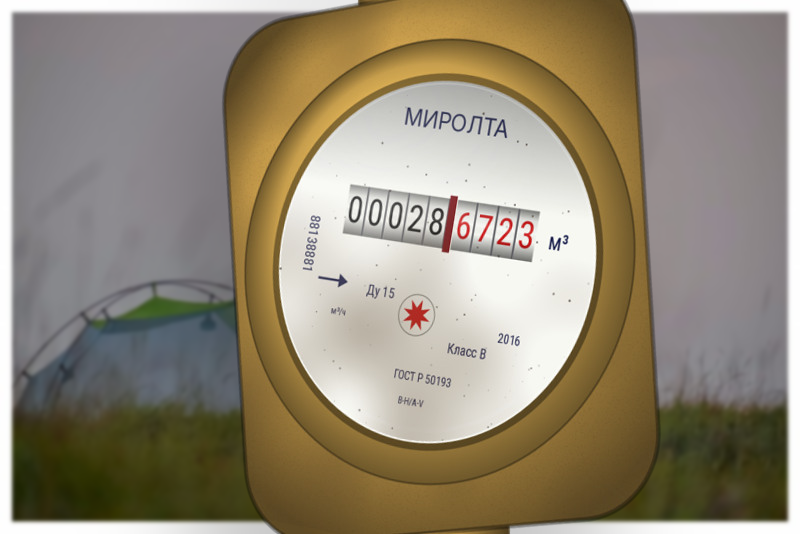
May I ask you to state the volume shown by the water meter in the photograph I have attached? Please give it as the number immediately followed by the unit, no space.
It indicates 28.6723m³
